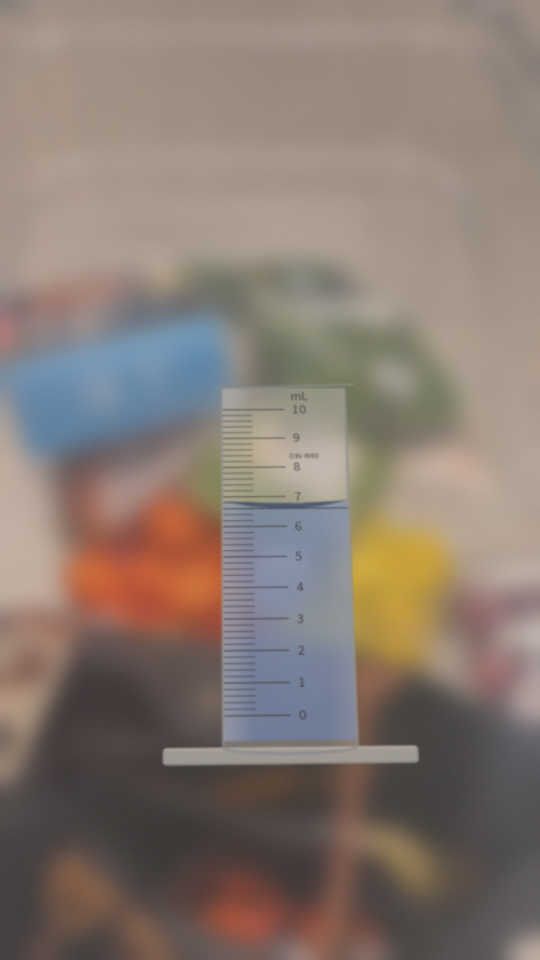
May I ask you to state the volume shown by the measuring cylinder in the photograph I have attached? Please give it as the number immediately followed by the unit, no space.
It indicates 6.6mL
